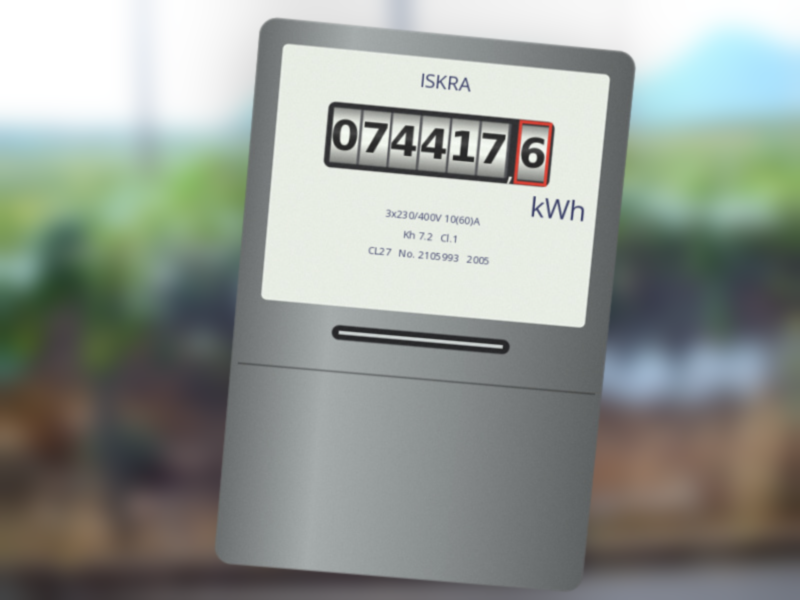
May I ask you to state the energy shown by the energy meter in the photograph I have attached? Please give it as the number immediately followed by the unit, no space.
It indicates 74417.6kWh
